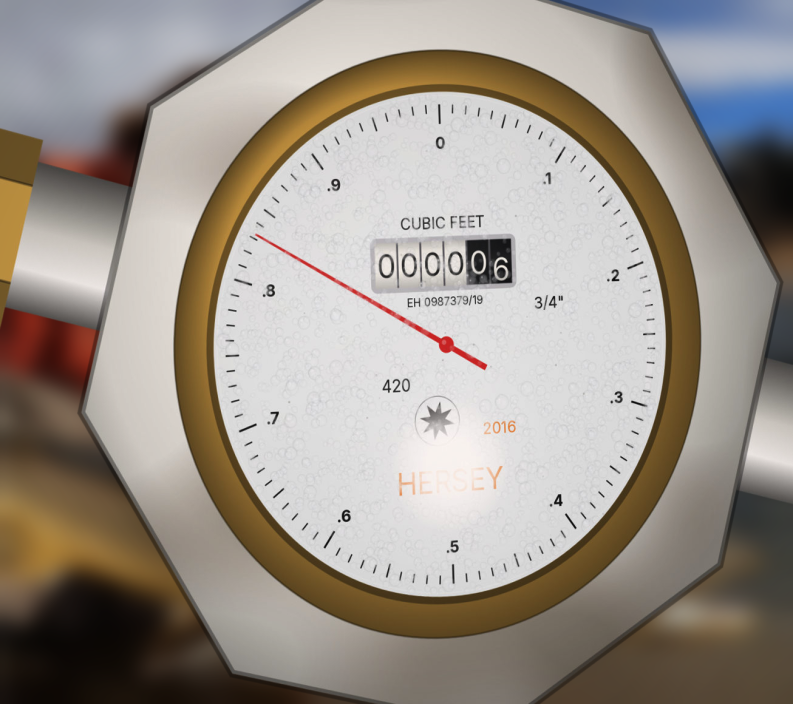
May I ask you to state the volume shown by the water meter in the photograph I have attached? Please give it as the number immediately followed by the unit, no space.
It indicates 5.83ft³
